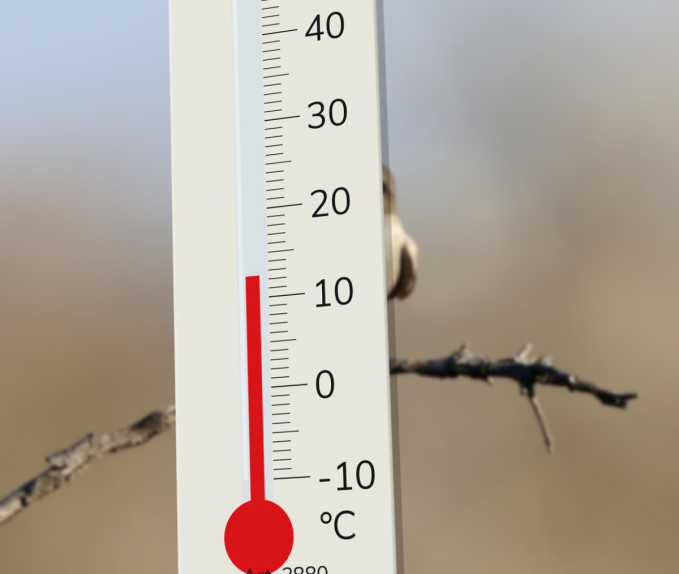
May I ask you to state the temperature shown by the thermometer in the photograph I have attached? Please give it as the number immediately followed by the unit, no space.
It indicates 12.5°C
